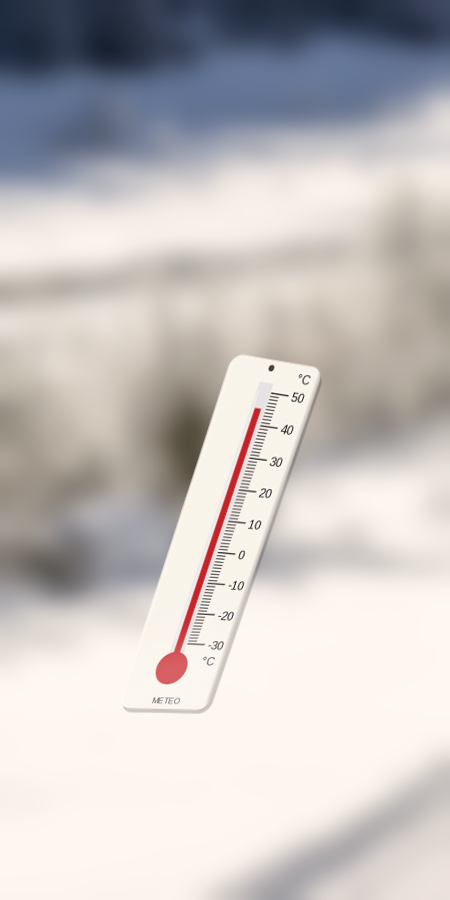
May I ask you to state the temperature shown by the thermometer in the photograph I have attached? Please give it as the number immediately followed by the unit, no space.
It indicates 45°C
